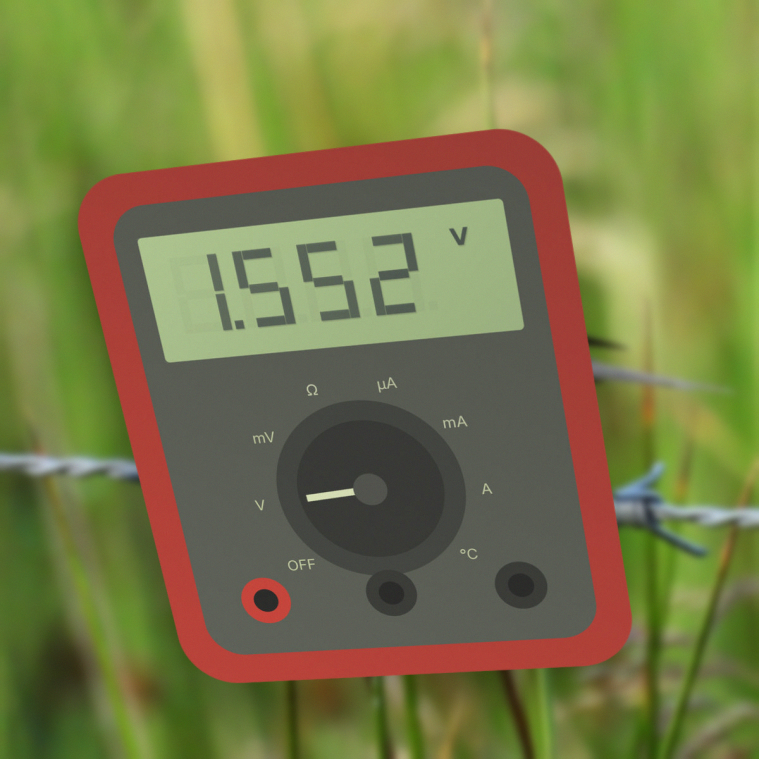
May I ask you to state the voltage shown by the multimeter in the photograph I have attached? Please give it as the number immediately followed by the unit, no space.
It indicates 1.552V
